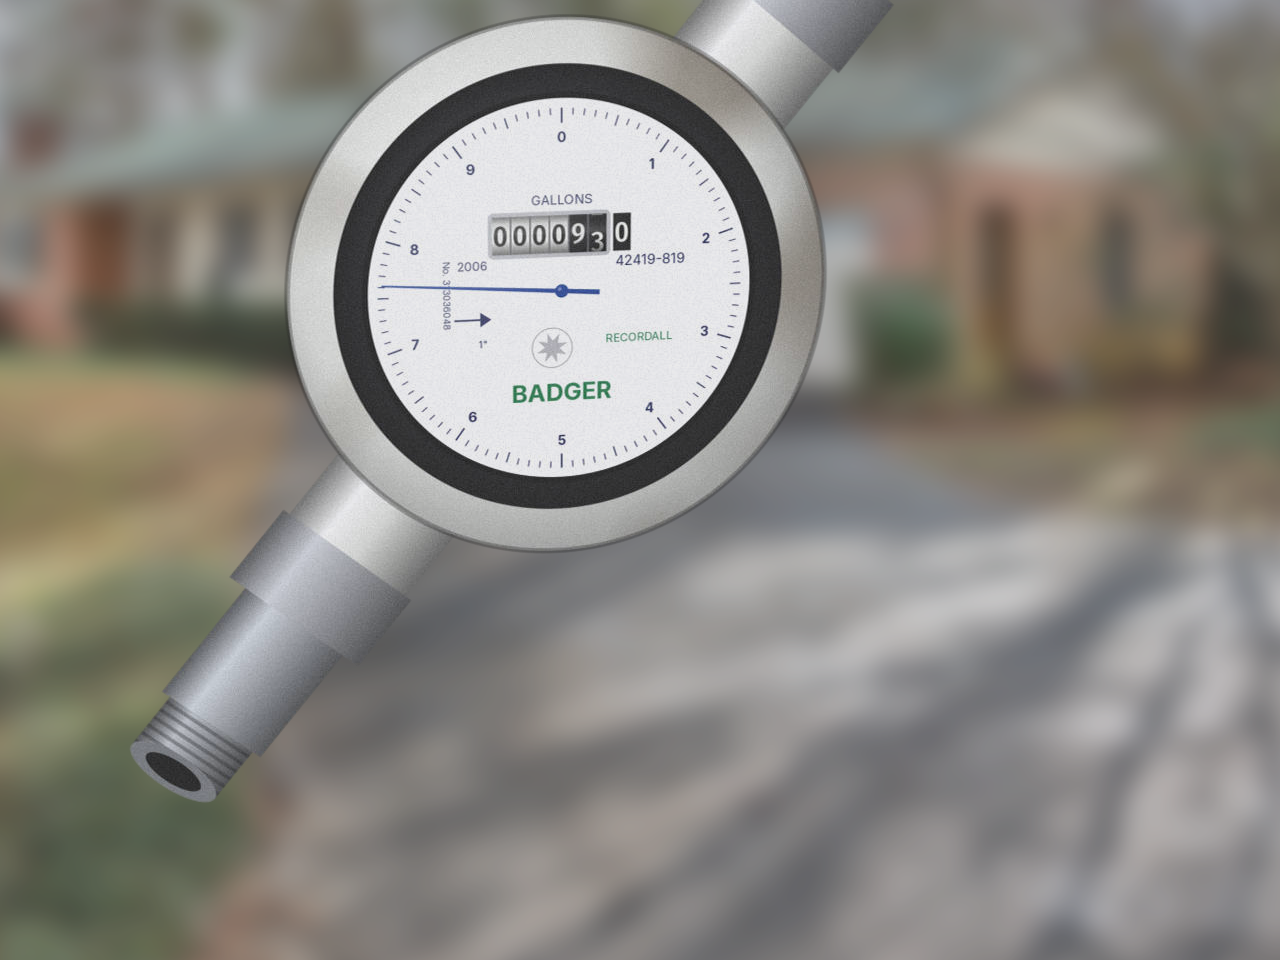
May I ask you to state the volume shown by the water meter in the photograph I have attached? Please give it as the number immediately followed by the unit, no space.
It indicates 927.6gal
